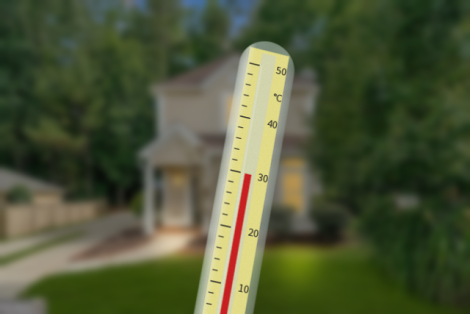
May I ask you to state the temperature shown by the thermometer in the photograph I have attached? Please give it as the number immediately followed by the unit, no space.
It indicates 30°C
